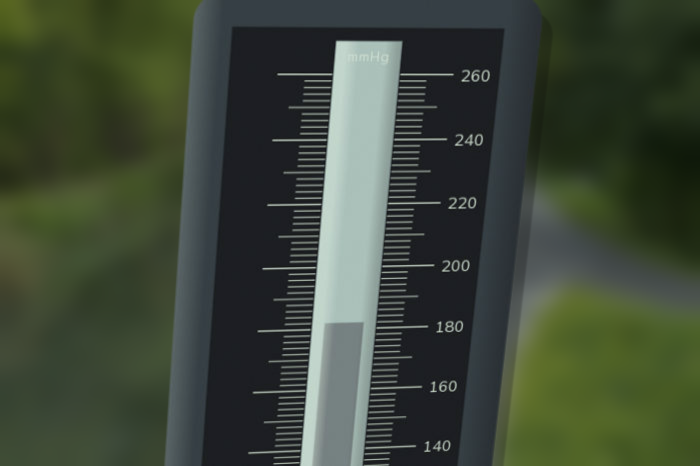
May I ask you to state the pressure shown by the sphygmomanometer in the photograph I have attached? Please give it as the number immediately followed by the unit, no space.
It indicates 182mmHg
